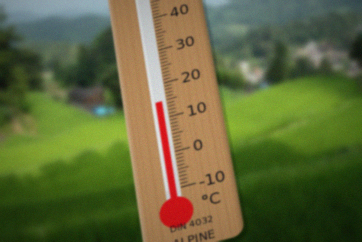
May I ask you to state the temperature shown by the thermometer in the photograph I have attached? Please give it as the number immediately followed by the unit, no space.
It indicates 15°C
